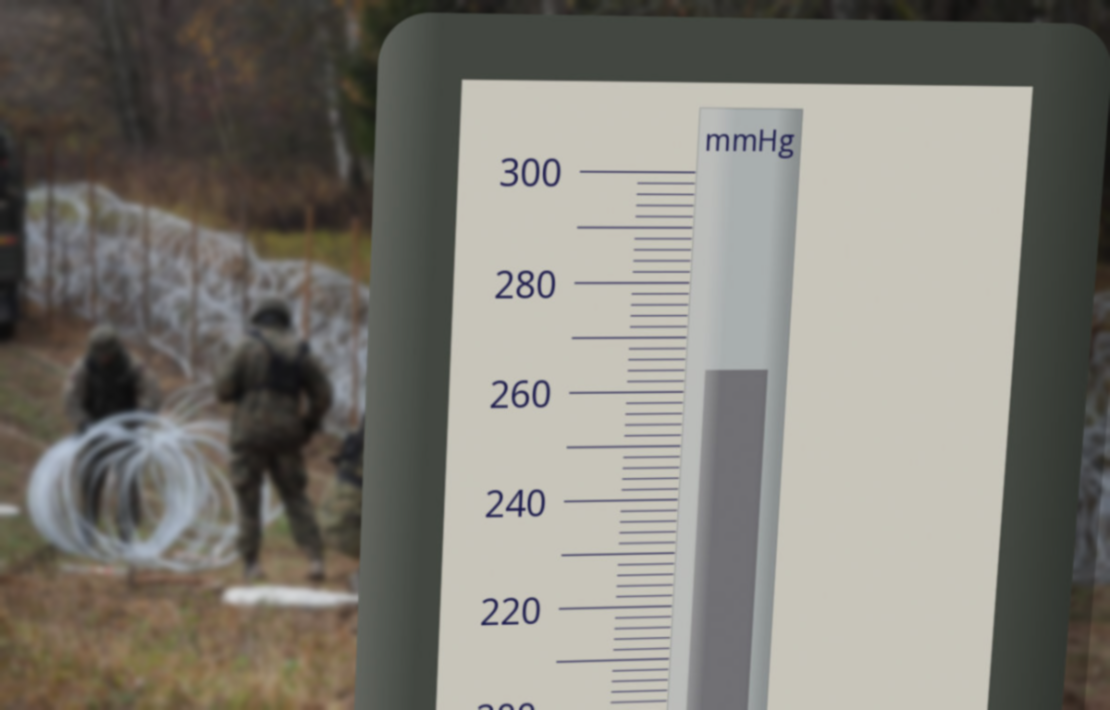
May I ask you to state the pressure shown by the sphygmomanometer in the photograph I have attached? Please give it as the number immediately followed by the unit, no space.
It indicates 264mmHg
